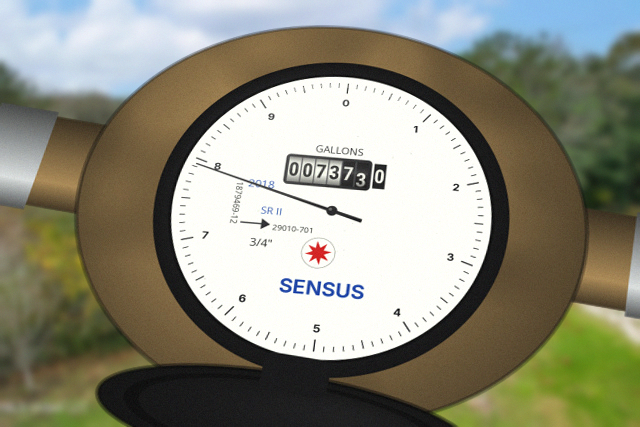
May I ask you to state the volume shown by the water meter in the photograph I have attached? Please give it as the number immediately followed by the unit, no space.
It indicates 73727.9gal
